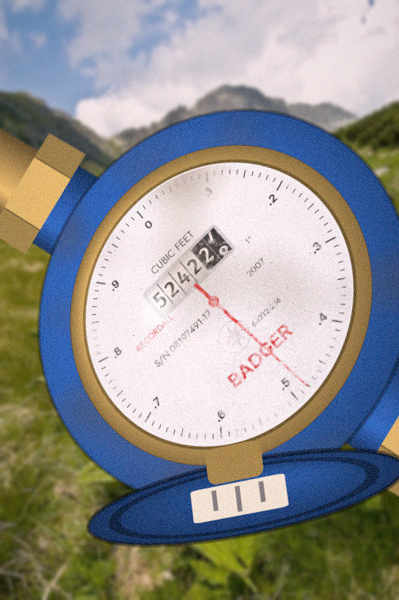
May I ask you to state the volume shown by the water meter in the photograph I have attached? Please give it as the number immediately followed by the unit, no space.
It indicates 524227.48ft³
